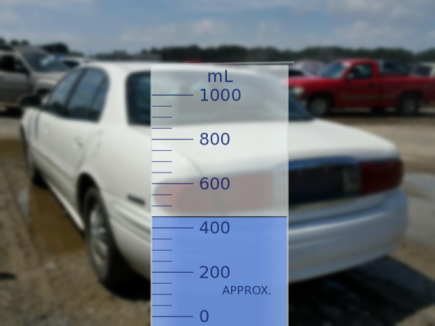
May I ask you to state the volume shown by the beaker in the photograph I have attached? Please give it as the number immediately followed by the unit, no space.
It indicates 450mL
